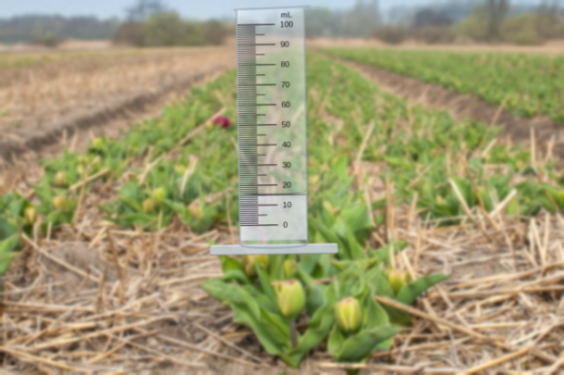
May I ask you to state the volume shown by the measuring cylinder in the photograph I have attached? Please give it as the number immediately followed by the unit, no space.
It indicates 15mL
